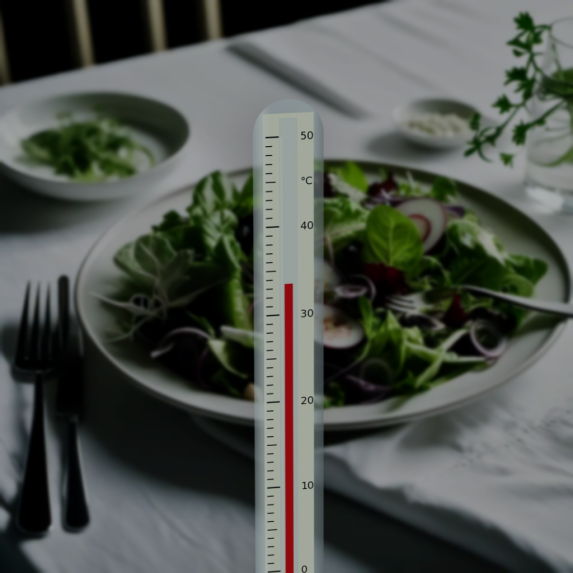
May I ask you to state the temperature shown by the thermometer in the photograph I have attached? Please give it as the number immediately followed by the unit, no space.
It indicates 33.5°C
